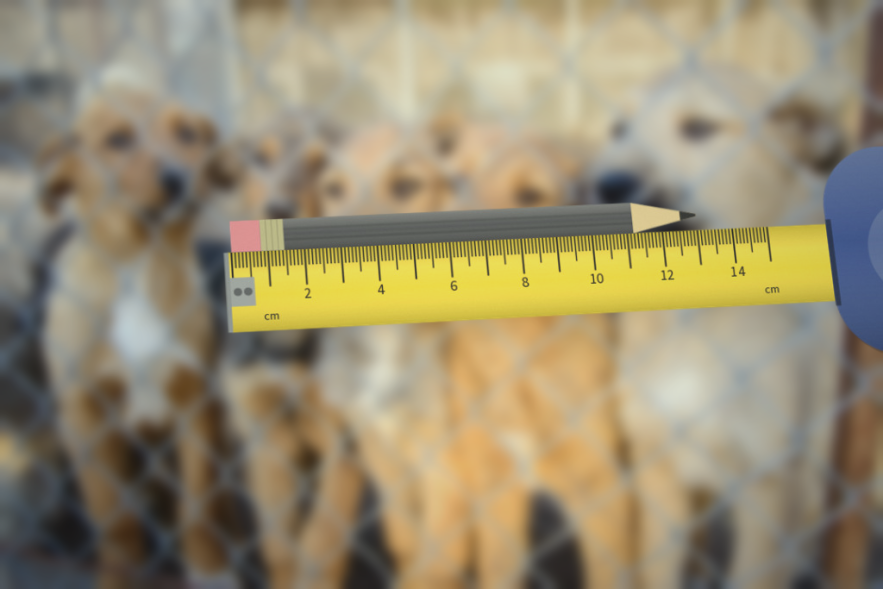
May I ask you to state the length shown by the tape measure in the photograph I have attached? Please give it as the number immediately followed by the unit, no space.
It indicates 13cm
